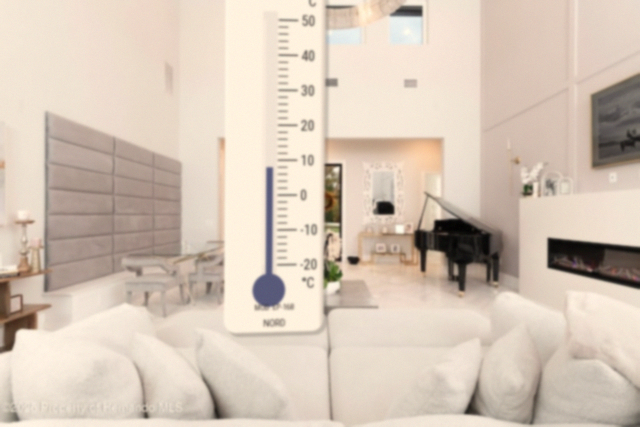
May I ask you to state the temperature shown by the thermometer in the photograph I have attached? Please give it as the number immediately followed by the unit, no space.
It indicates 8°C
